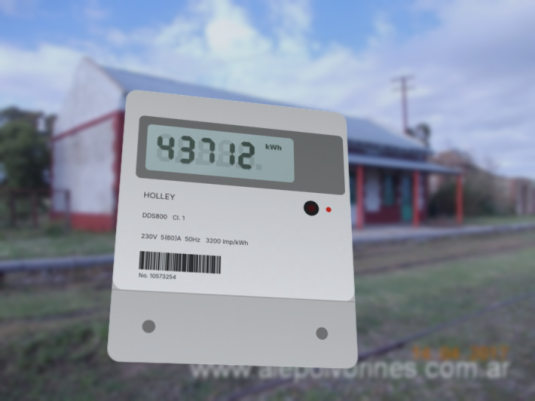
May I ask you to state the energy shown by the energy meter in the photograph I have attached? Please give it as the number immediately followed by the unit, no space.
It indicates 43712kWh
